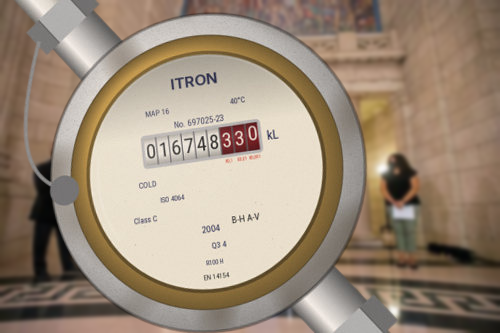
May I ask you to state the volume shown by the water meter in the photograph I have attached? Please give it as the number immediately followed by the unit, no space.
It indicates 16748.330kL
